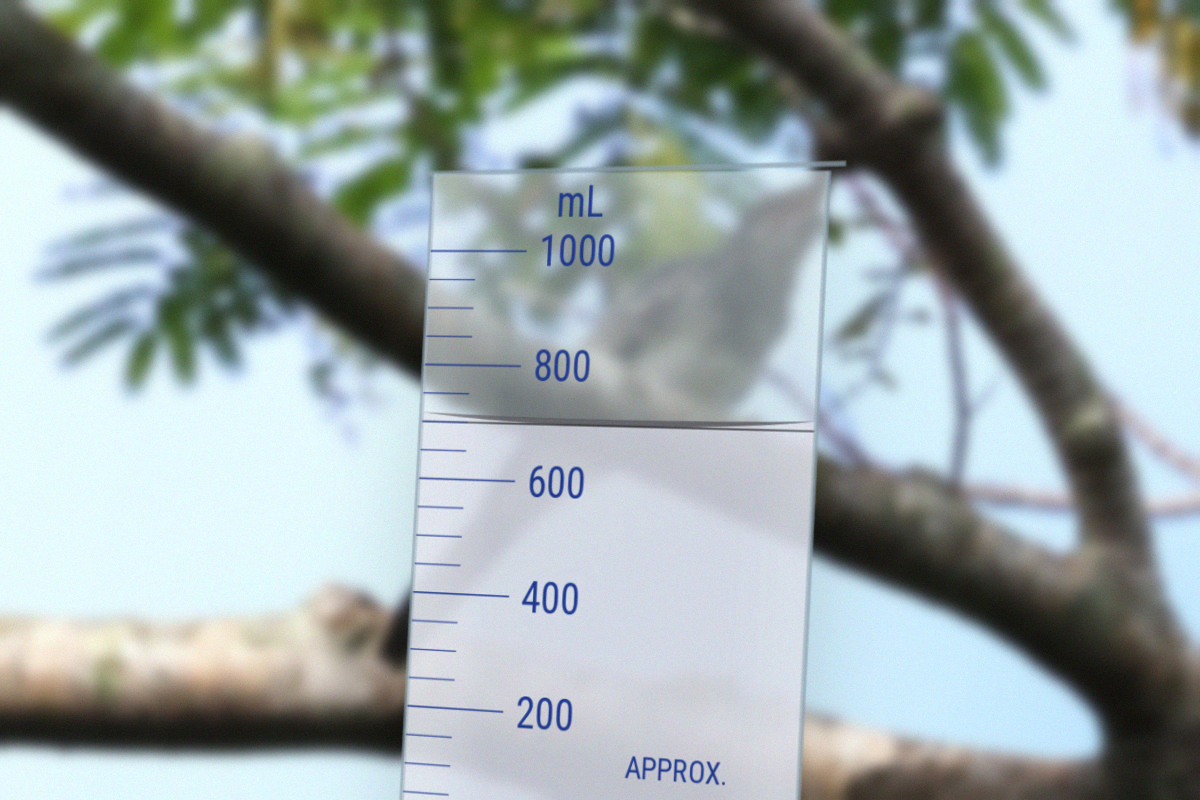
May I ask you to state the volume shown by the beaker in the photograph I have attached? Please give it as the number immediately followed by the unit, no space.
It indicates 700mL
